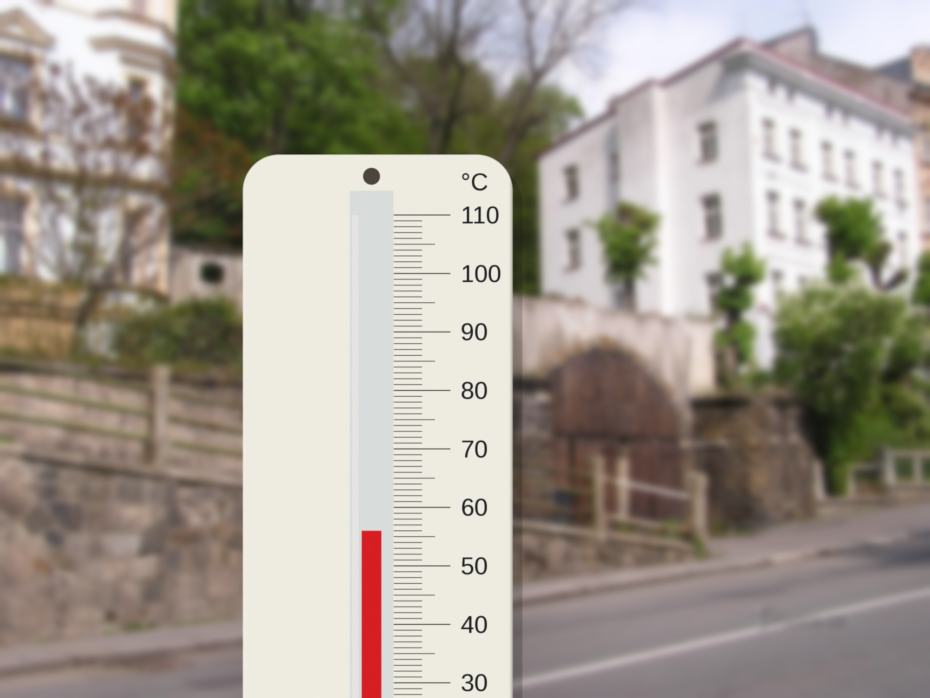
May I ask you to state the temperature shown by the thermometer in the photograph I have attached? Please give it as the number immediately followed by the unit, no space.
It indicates 56°C
